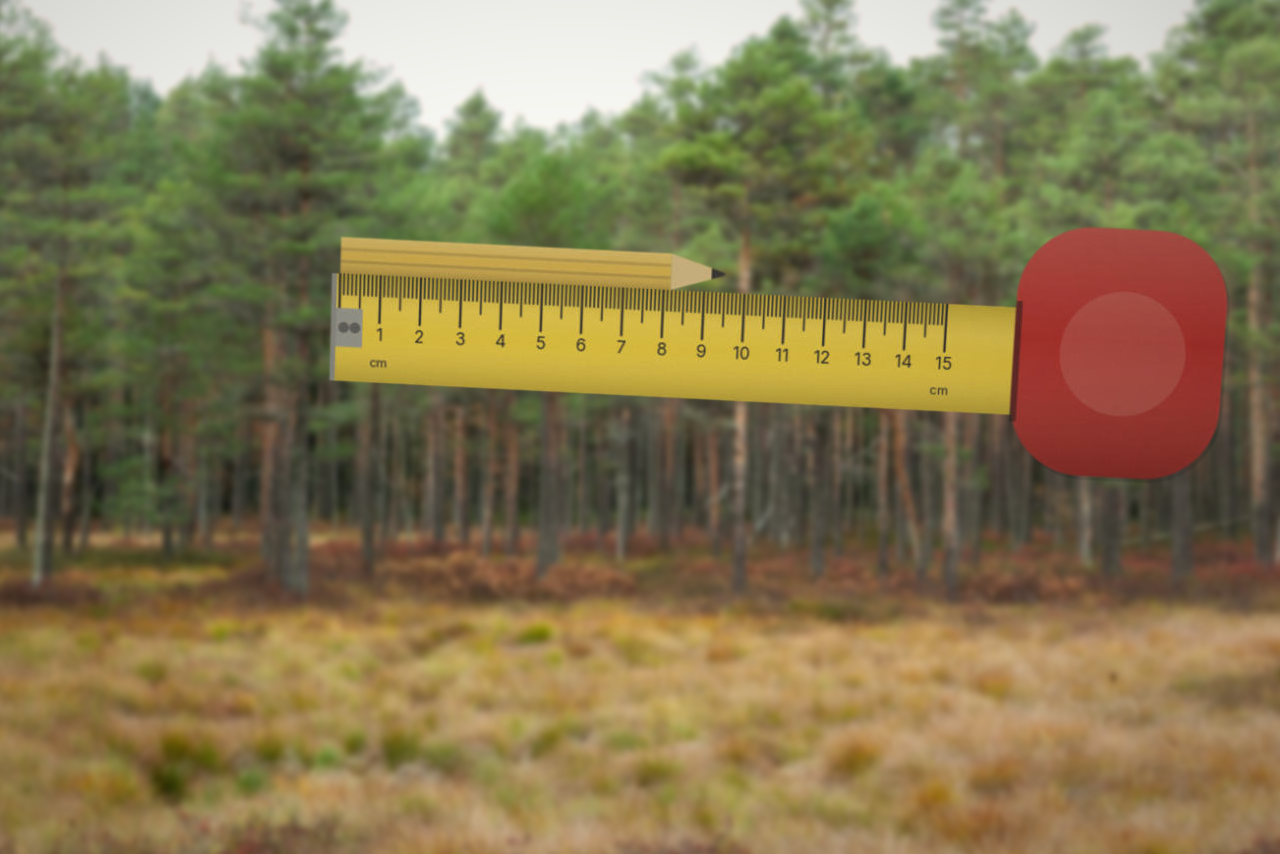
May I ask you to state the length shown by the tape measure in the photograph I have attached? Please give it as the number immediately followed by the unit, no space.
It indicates 9.5cm
